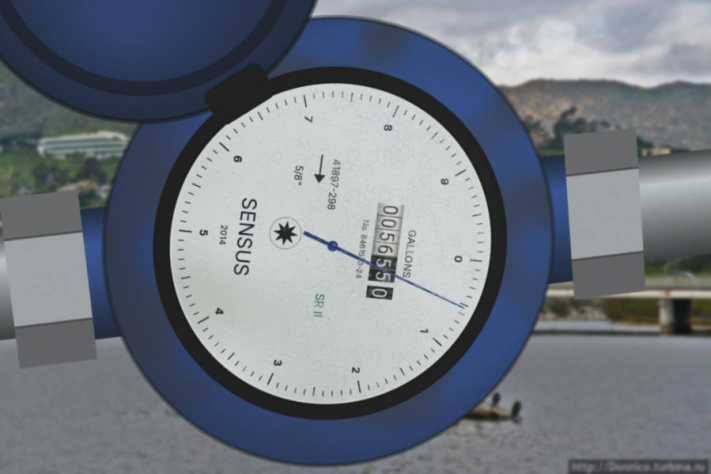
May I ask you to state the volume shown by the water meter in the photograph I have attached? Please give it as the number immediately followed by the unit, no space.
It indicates 56550.5gal
